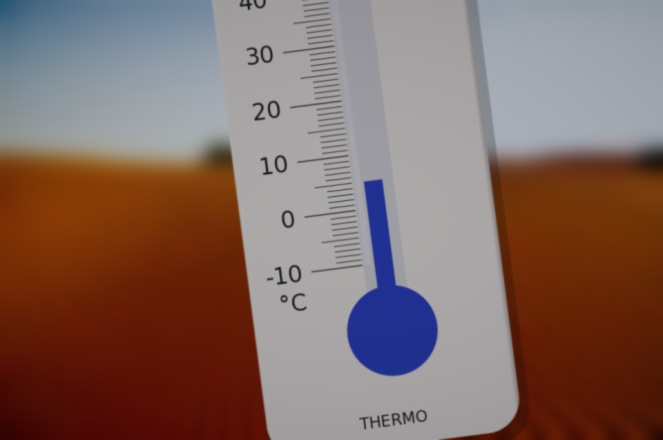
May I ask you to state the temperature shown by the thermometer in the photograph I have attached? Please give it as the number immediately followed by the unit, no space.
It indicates 5°C
